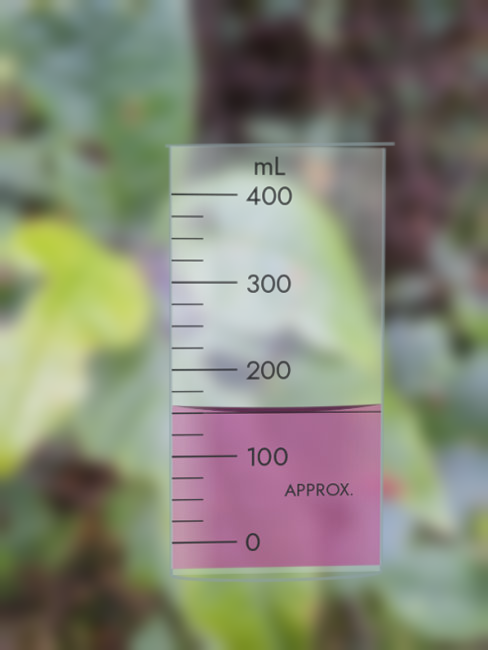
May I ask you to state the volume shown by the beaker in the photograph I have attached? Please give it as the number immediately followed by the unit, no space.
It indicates 150mL
